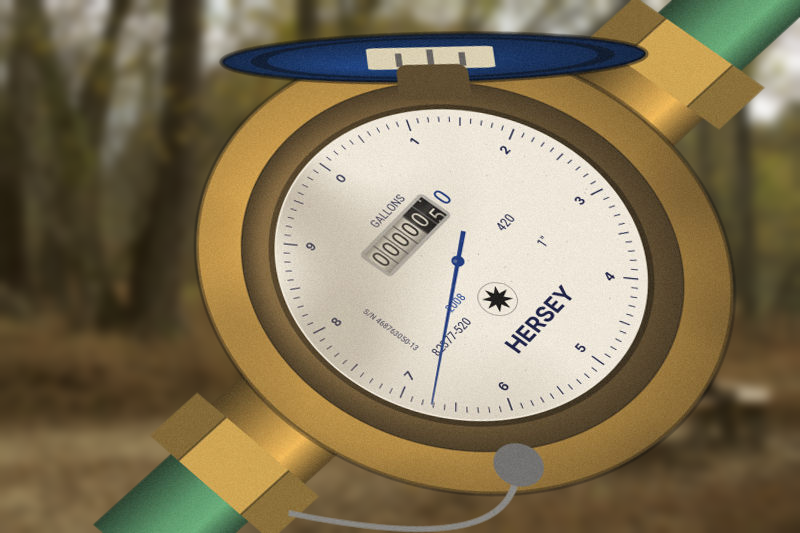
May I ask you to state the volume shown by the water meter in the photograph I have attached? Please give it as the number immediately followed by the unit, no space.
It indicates 46.7gal
